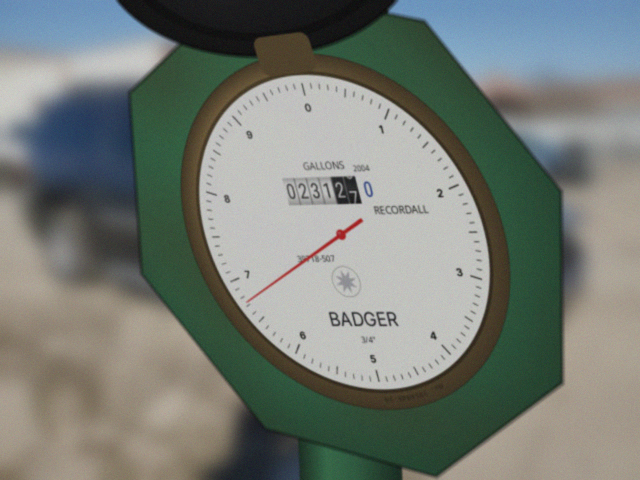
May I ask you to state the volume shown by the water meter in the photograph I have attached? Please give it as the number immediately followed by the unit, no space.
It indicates 231266.7gal
